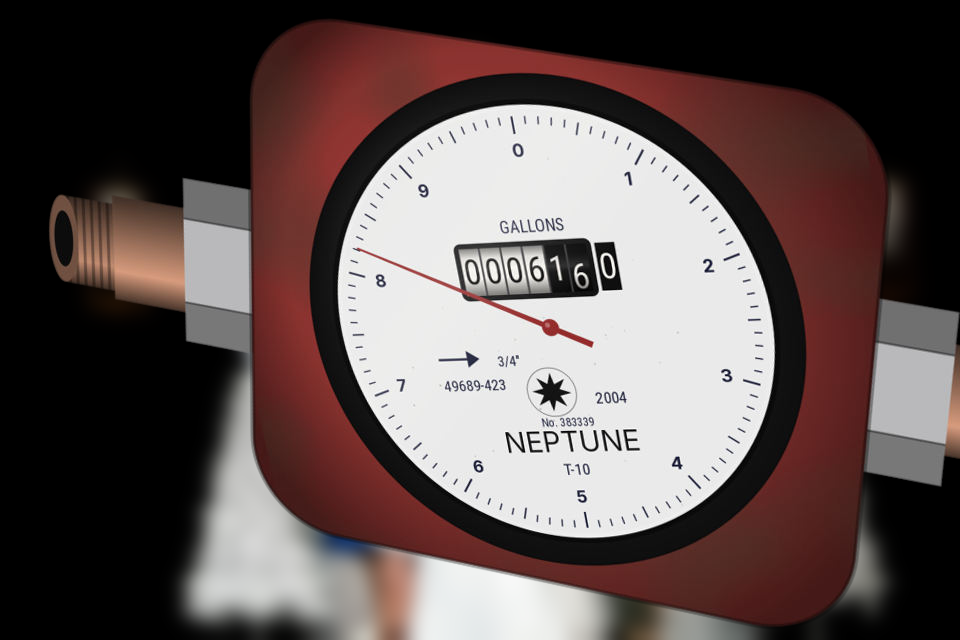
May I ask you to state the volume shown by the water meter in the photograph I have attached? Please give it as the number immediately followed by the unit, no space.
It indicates 6158.2gal
